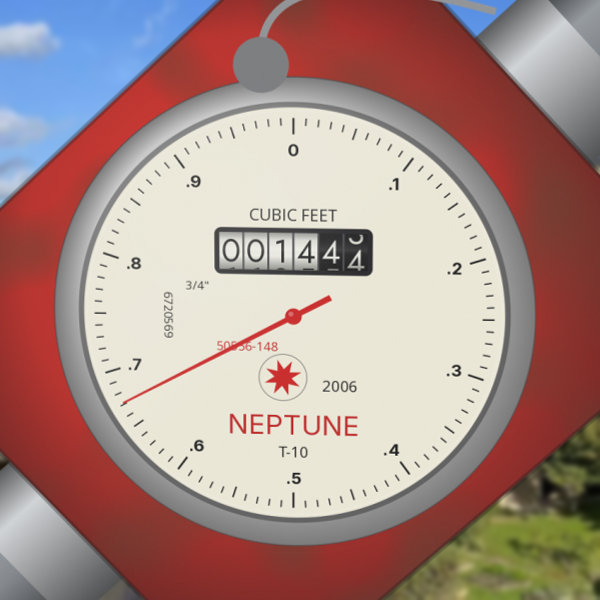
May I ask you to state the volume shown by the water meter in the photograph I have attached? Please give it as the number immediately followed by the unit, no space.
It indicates 1443.67ft³
